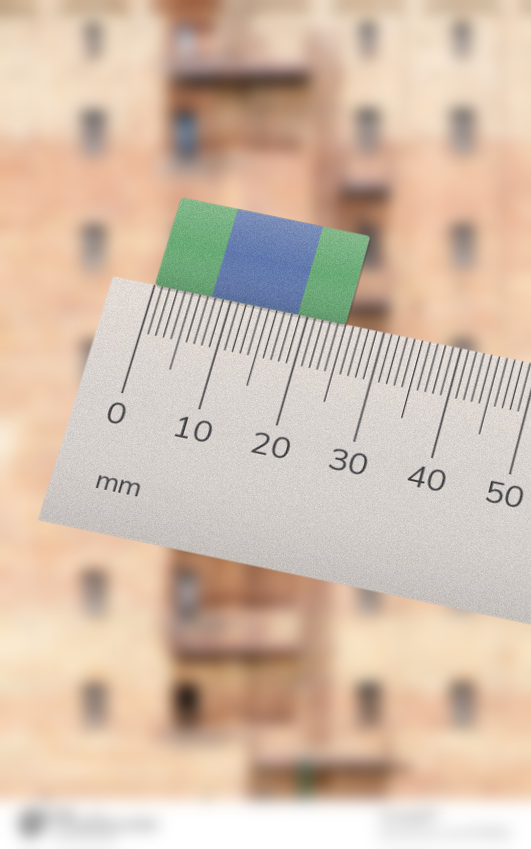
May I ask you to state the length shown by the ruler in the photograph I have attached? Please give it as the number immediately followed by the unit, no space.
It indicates 25mm
